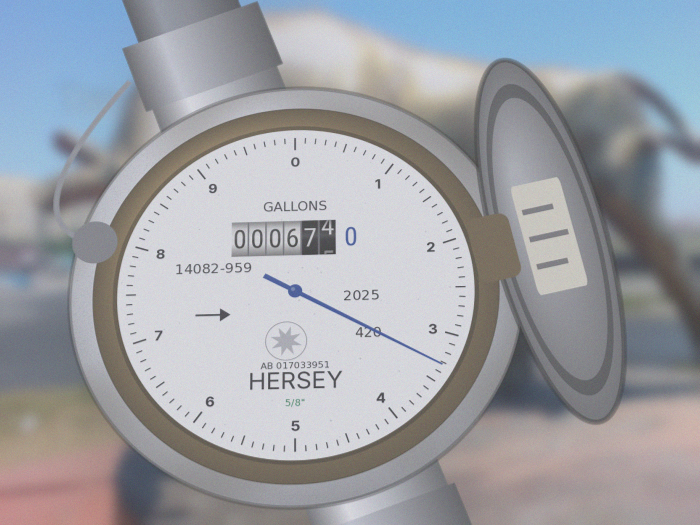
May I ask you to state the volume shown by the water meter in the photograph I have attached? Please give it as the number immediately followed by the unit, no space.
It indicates 6743.3gal
